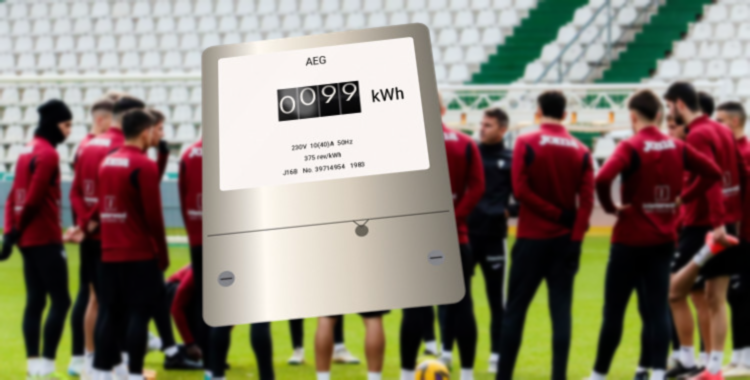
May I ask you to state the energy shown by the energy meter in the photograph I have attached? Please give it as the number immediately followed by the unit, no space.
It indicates 99kWh
